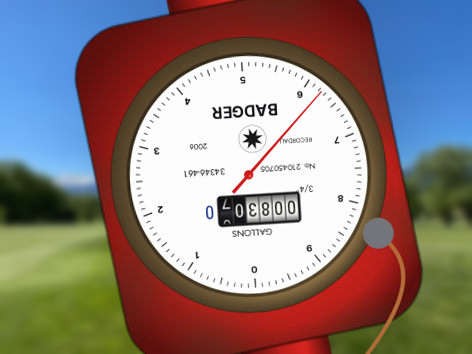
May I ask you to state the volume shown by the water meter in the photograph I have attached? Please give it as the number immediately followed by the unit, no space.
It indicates 83066.2gal
